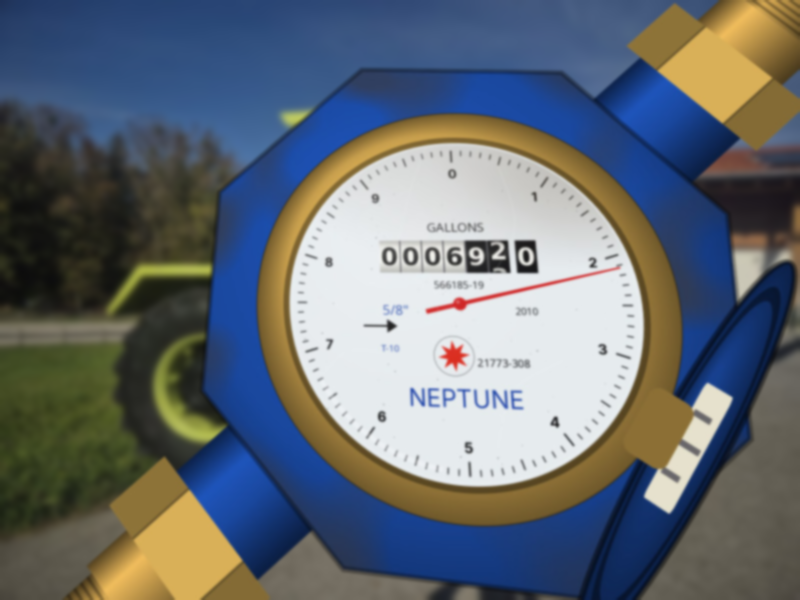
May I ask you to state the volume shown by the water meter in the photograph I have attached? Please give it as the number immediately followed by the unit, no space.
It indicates 6922.1gal
